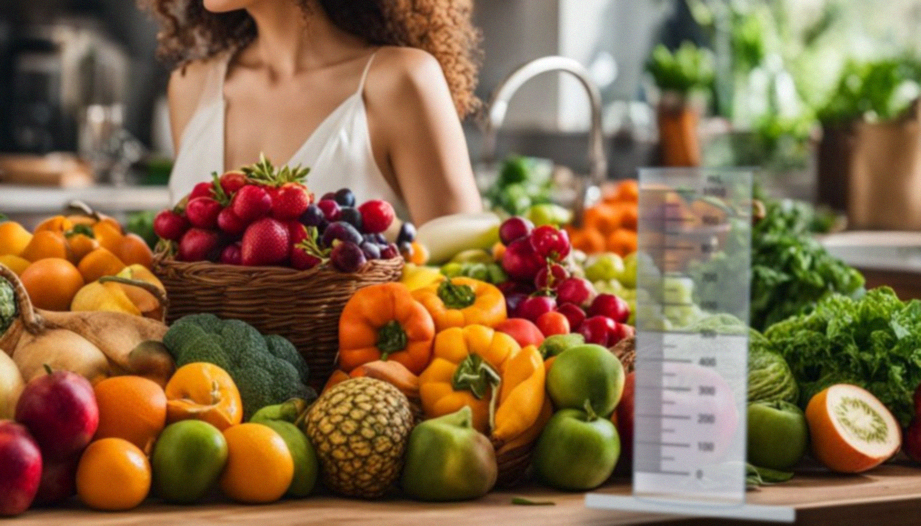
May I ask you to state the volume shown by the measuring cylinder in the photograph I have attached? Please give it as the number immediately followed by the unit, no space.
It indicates 500mL
